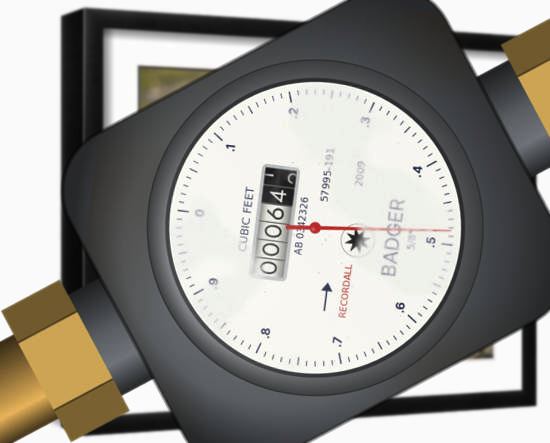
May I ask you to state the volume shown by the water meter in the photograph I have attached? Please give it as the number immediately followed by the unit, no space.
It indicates 641.48ft³
